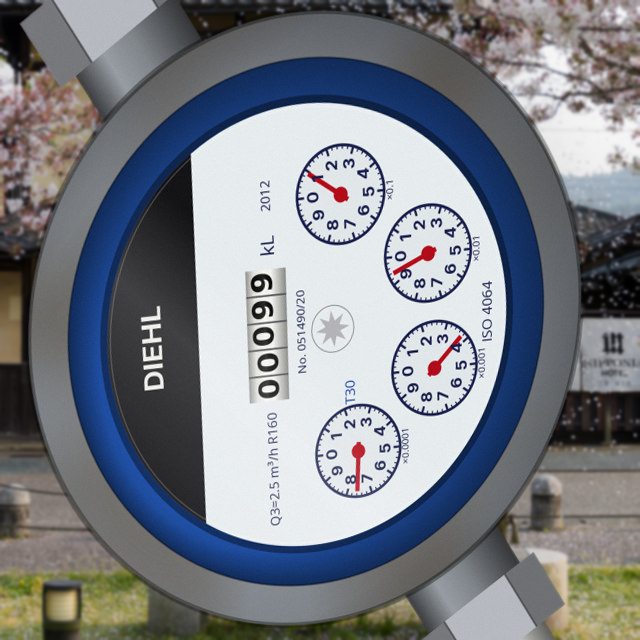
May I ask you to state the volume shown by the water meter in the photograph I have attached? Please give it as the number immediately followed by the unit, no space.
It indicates 99.0937kL
